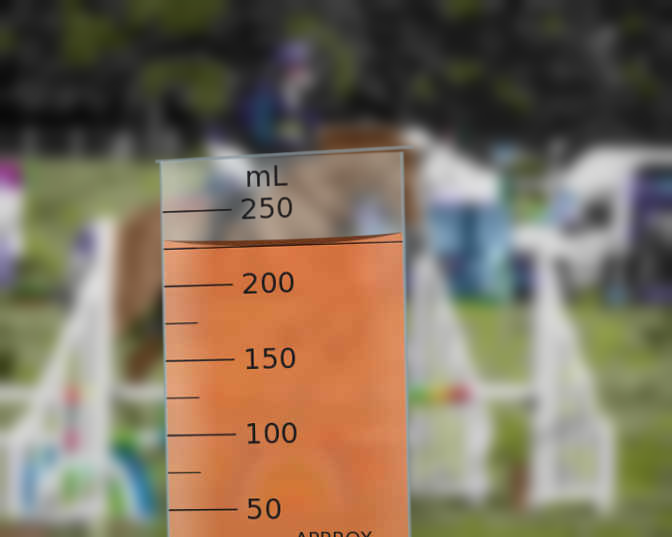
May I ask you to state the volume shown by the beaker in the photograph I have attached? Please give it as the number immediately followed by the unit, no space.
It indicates 225mL
